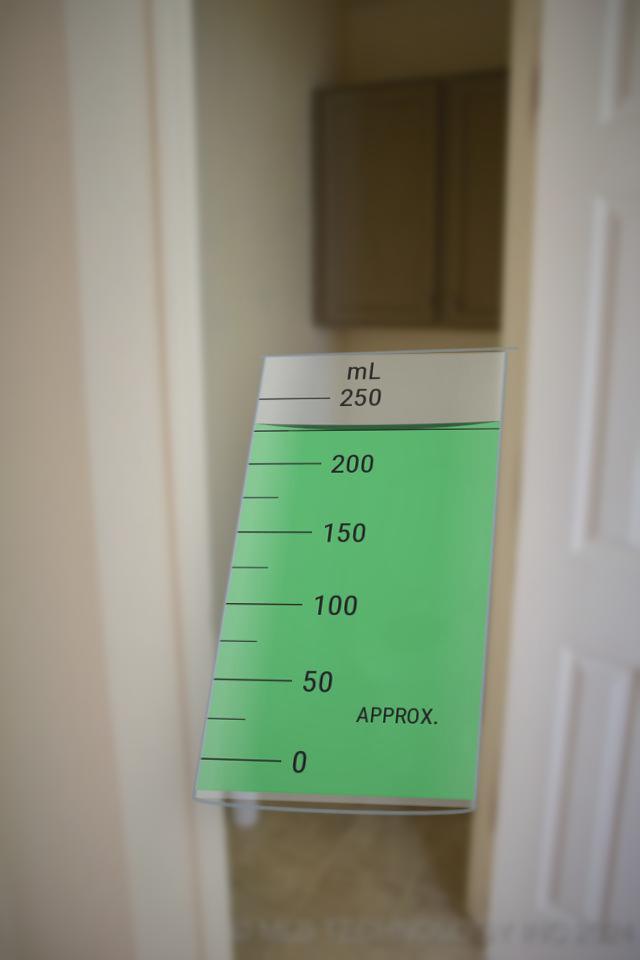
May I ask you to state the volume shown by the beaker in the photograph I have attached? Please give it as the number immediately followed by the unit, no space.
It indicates 225mL
